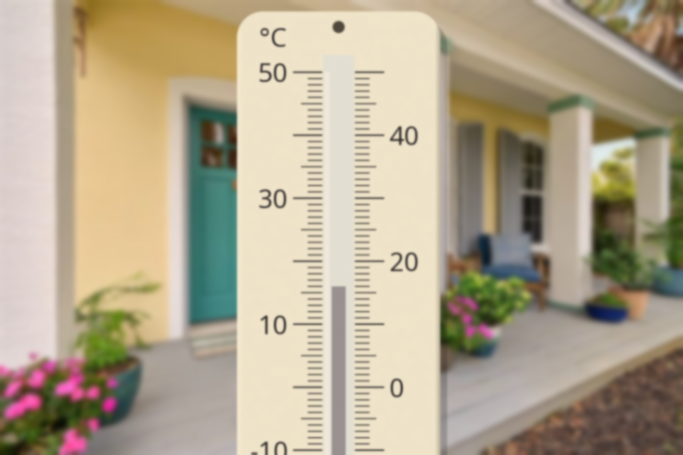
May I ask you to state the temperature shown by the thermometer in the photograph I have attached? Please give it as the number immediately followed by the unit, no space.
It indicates 16°C
